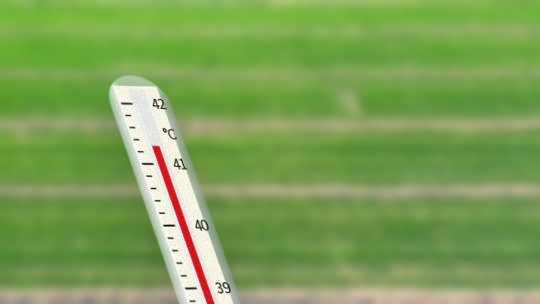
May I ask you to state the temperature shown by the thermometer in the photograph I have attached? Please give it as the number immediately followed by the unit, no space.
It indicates 41.3°C
